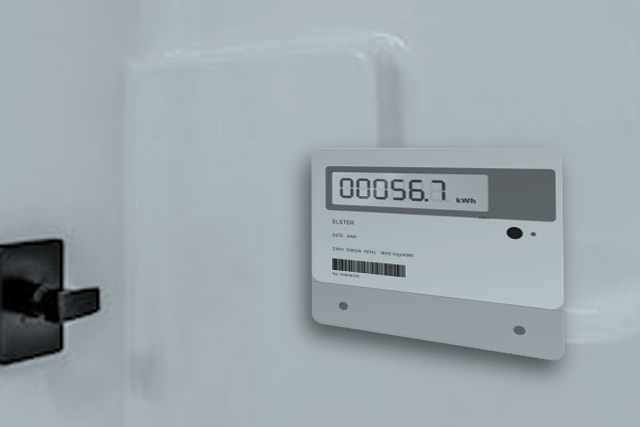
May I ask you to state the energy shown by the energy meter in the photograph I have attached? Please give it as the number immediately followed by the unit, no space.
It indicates 56.7kWh
